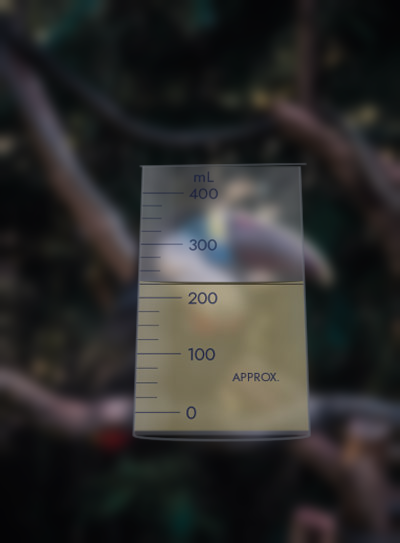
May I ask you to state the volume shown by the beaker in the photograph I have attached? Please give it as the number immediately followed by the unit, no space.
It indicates 225mL
